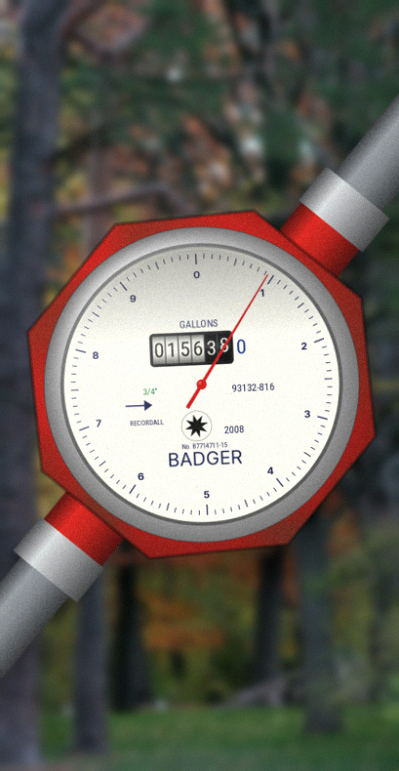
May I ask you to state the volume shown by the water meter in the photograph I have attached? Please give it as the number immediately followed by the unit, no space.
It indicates 156380.9gal
